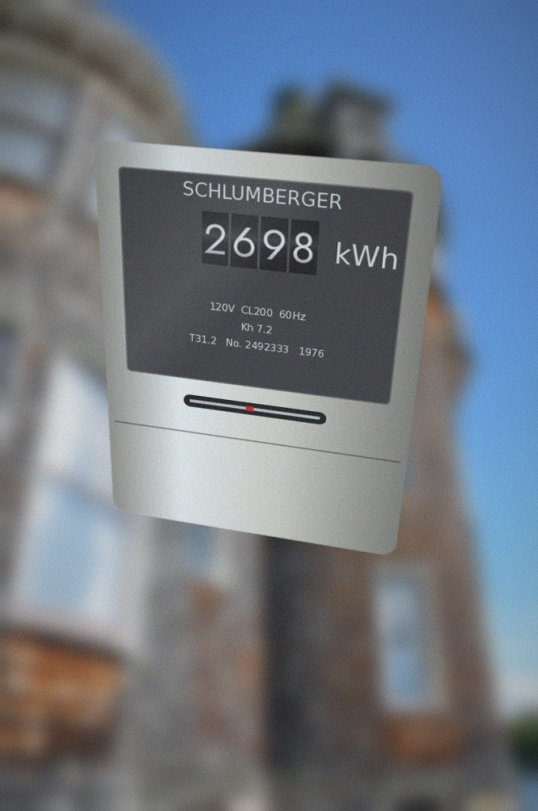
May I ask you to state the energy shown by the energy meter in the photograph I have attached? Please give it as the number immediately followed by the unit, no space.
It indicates 2698kWh
